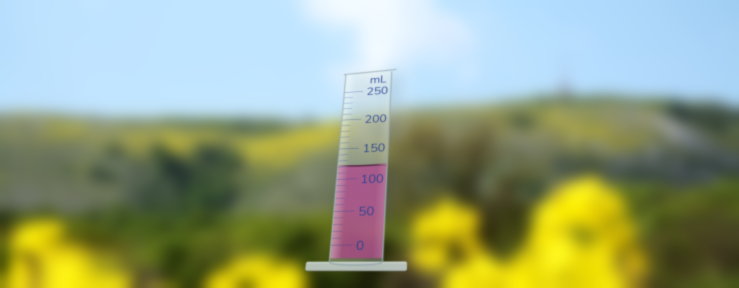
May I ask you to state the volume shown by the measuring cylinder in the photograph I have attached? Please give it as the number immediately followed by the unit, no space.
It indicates 120mL
